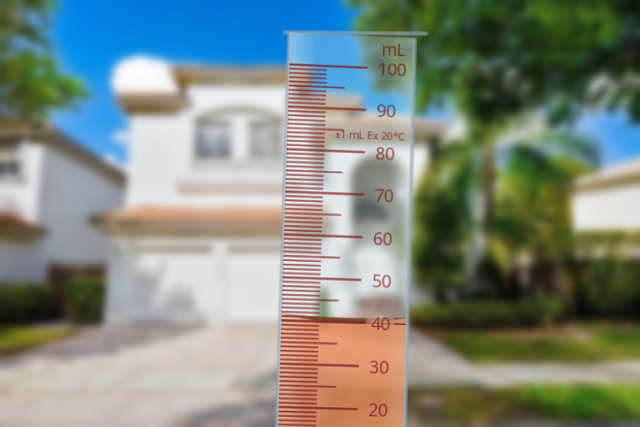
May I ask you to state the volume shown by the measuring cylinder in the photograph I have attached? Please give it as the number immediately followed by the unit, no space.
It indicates 40mL
